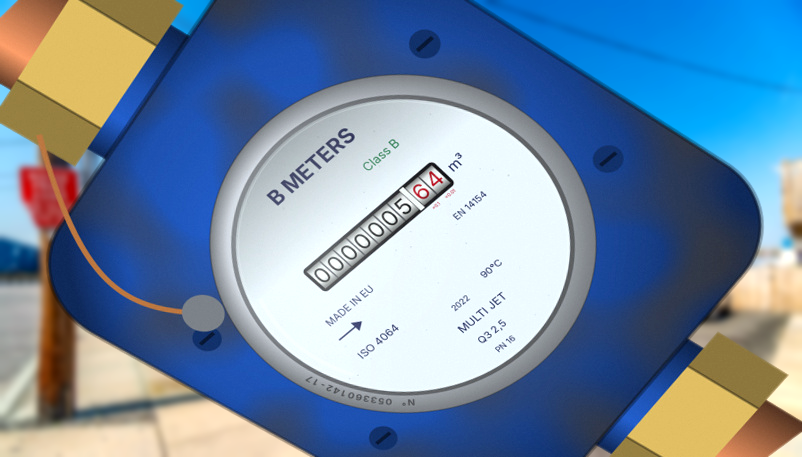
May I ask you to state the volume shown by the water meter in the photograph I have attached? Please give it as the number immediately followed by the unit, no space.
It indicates 5.64m³
